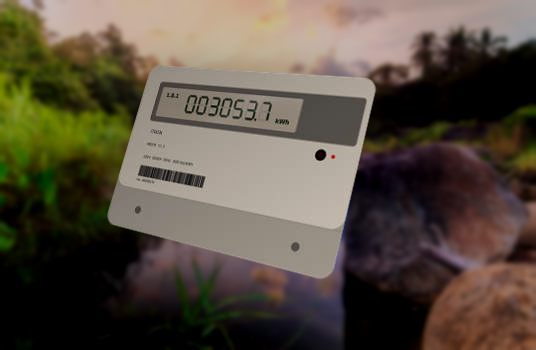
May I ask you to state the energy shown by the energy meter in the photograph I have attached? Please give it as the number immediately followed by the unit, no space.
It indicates 3053.7kWh
